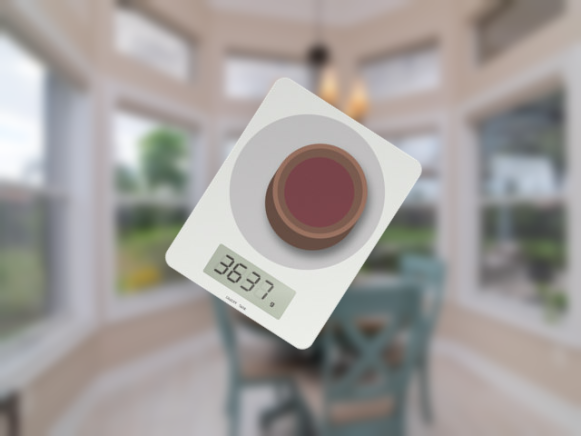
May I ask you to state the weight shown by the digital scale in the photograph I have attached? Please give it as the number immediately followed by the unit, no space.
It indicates 3637g
